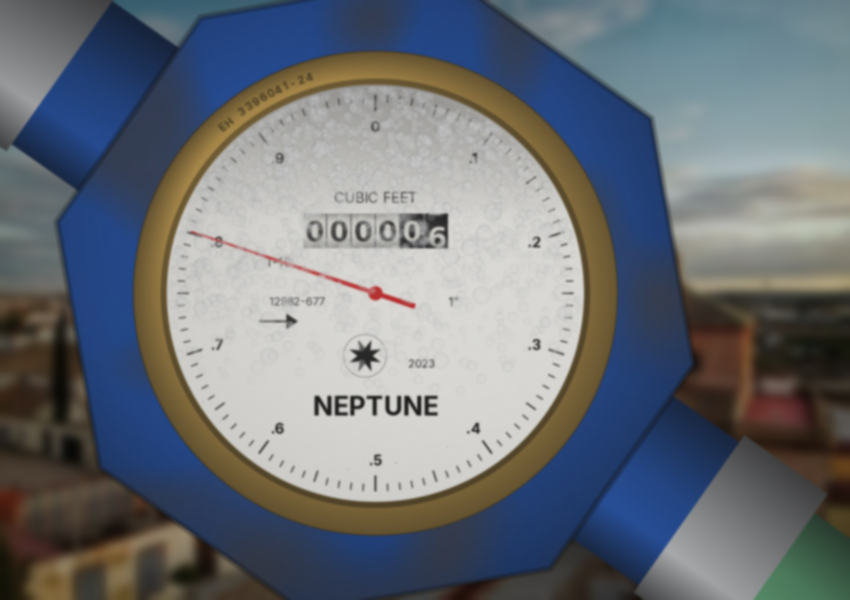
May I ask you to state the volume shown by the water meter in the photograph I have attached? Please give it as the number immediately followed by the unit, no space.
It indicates 5.80ft³
